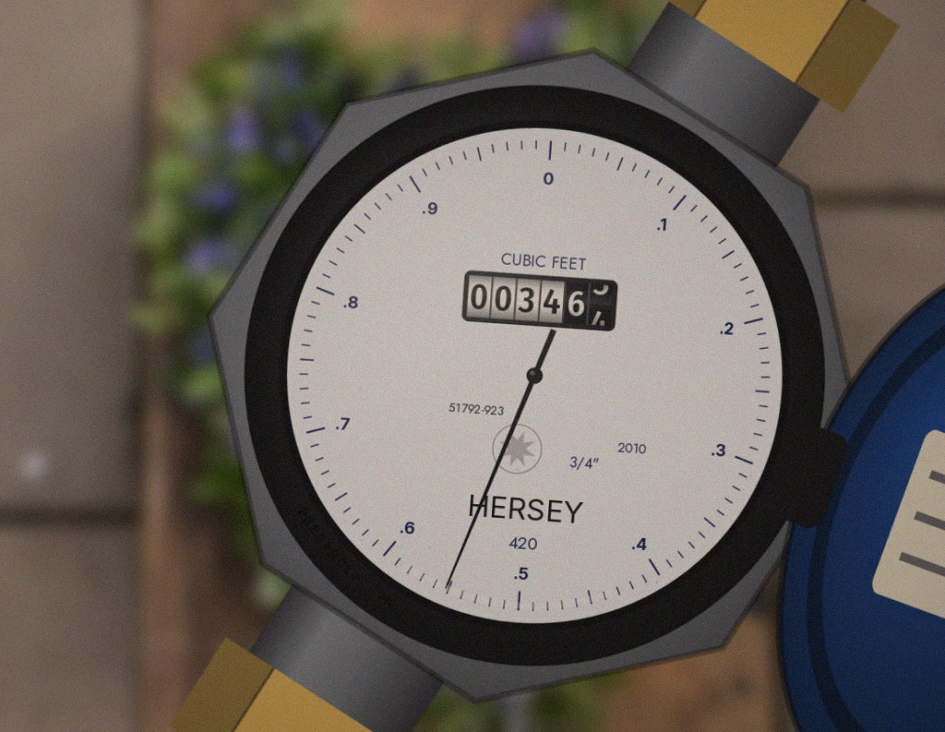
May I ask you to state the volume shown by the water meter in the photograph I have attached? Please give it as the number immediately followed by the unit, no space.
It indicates 3463.55ft³
